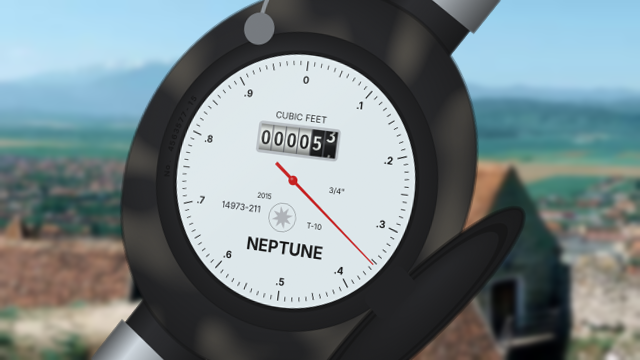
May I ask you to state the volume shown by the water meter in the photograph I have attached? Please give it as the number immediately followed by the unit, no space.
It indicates 53.35ft³
